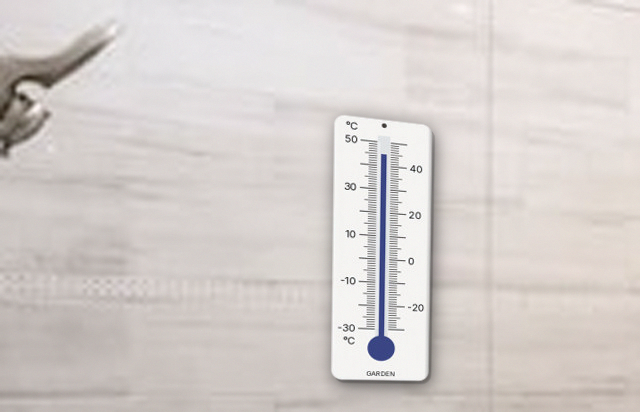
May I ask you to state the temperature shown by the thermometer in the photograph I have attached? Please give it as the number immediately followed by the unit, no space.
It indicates 45°C
